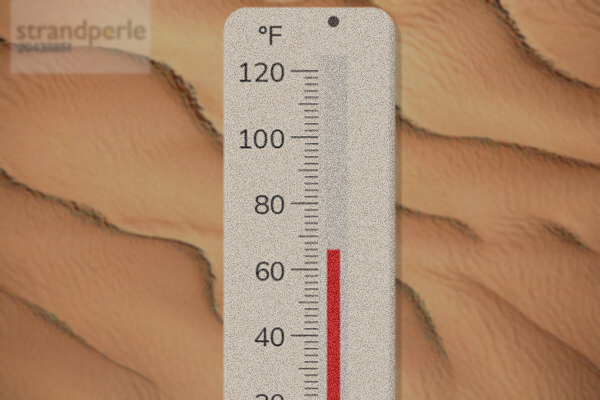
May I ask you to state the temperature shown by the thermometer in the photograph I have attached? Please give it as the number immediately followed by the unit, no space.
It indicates 66°F
